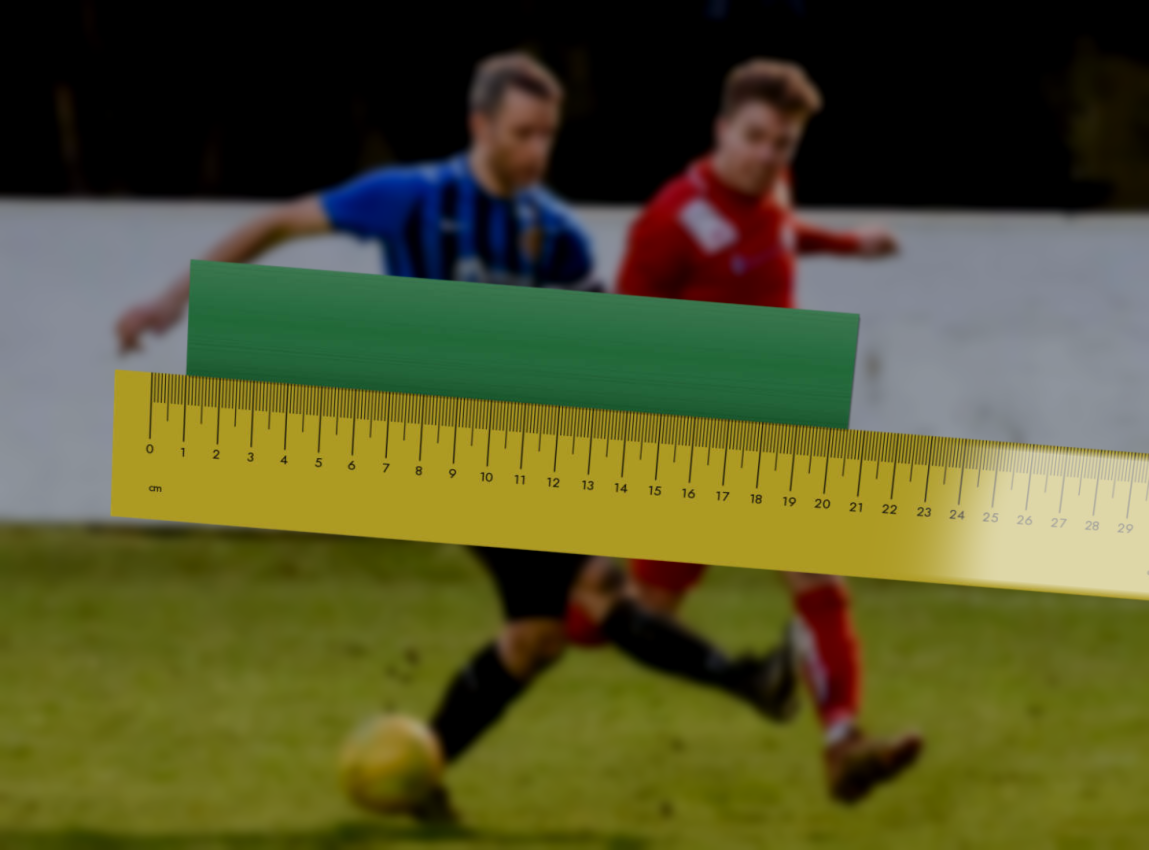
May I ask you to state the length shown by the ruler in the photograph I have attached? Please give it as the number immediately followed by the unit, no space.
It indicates 19.5cm
